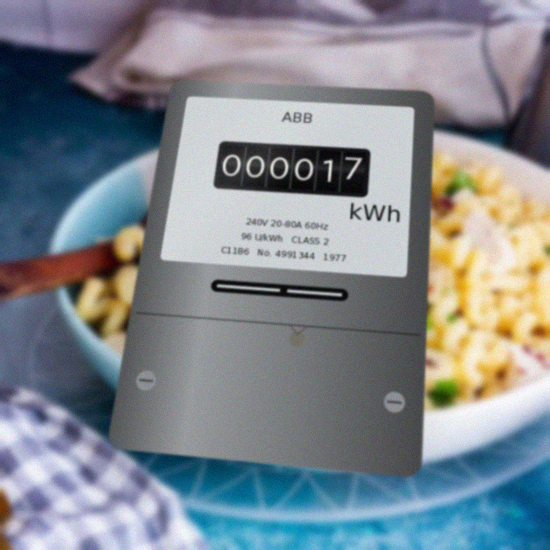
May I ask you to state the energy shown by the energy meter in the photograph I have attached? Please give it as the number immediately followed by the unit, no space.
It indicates 17kWh
